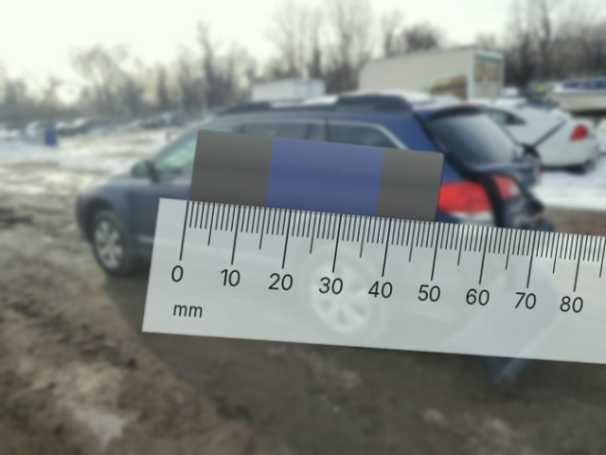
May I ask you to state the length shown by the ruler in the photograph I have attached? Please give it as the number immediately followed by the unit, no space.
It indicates 49mm
